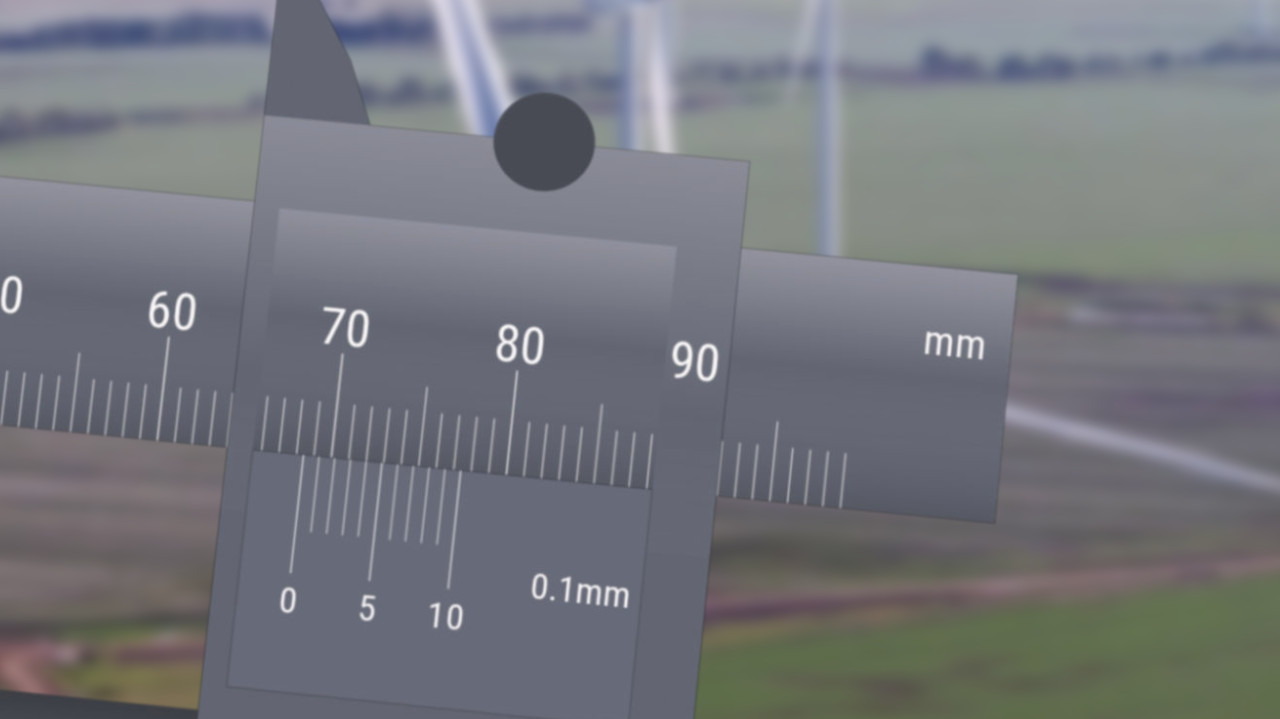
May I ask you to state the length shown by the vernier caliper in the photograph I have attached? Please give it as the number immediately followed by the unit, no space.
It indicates 68.4mm
